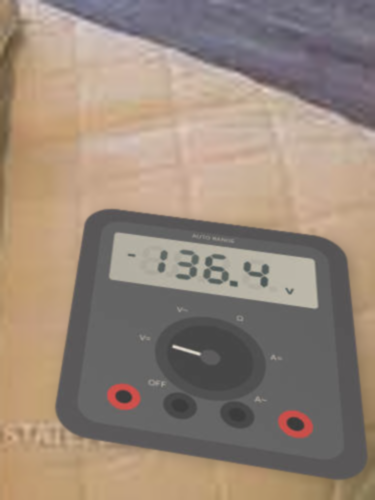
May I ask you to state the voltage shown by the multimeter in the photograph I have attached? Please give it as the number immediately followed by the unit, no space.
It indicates -136.4V
